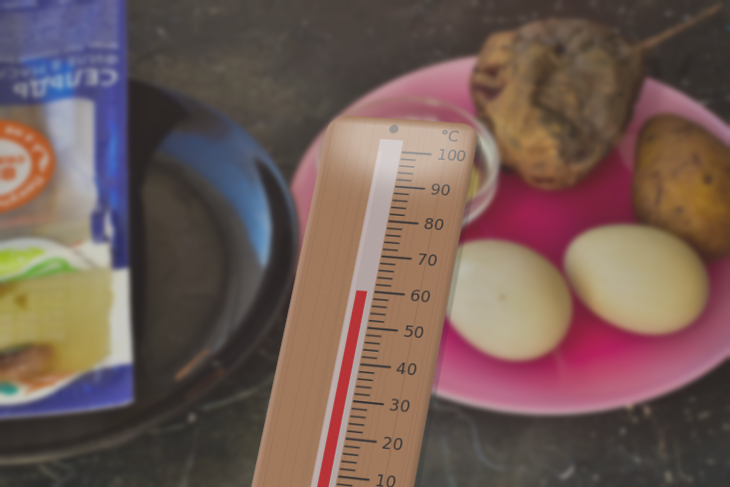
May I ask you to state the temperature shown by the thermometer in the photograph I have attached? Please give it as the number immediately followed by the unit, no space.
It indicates 60°C
